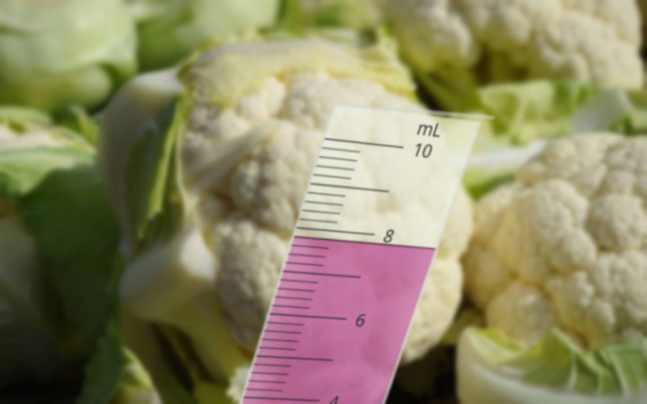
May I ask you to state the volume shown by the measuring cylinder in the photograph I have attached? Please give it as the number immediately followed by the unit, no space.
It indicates 7.8mL
